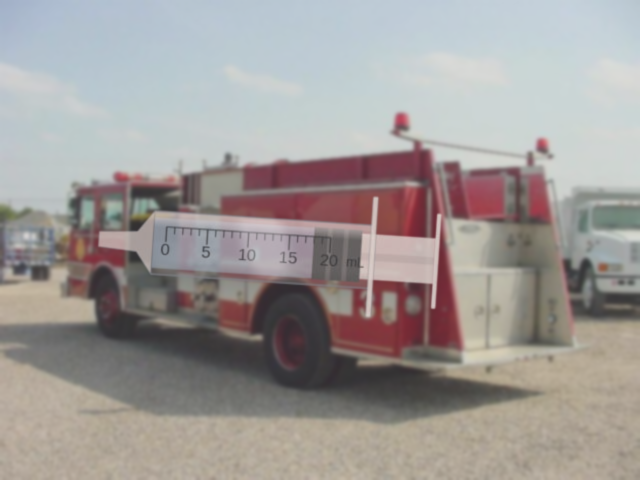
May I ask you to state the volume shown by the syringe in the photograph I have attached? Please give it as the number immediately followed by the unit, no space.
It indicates 18mL
